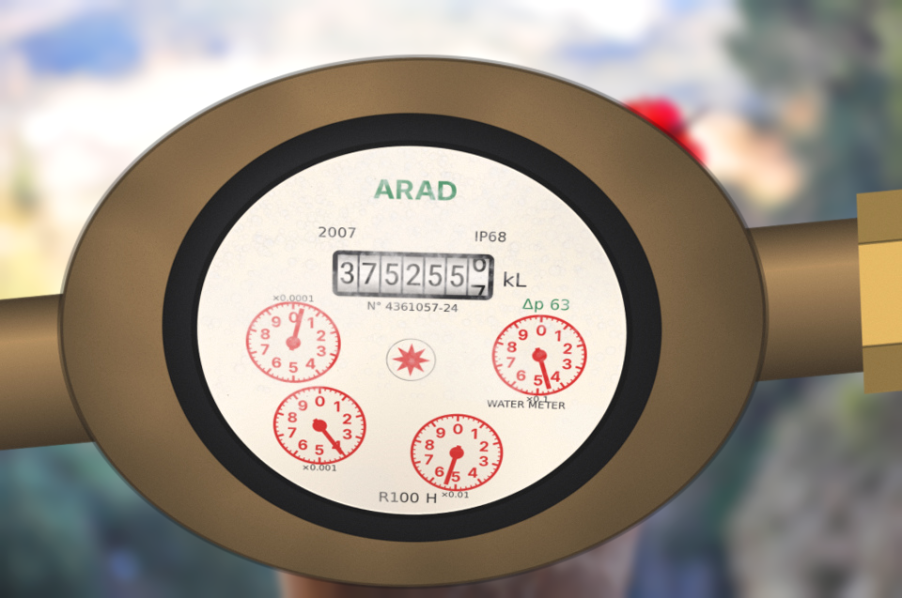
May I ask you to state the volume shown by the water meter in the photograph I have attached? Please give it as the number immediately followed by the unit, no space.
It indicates 3752556.4540kL
